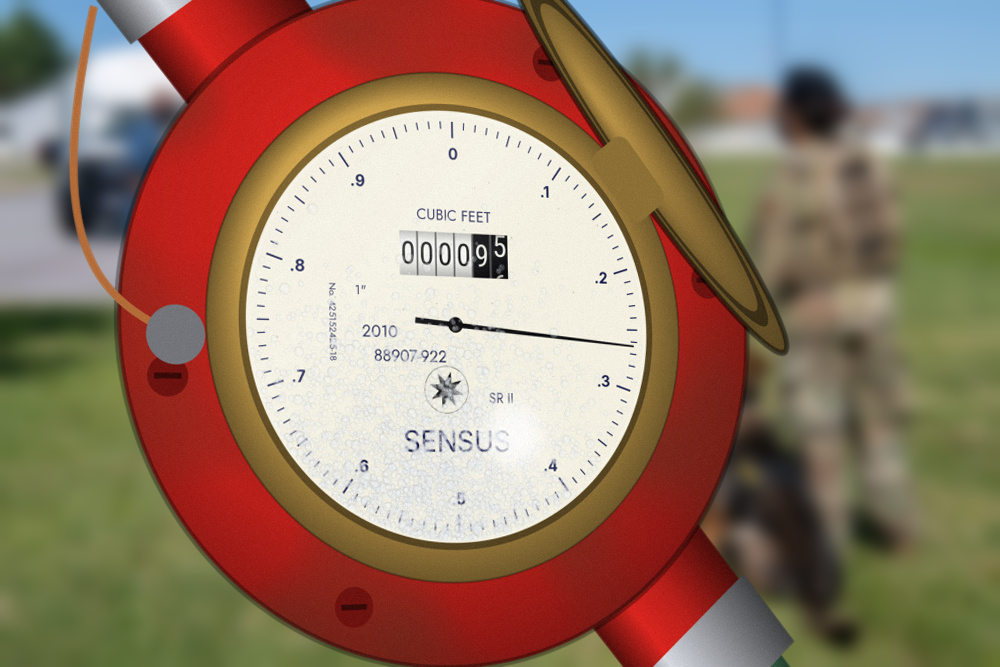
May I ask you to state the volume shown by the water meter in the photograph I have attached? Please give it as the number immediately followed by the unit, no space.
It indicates 95.26ft³
